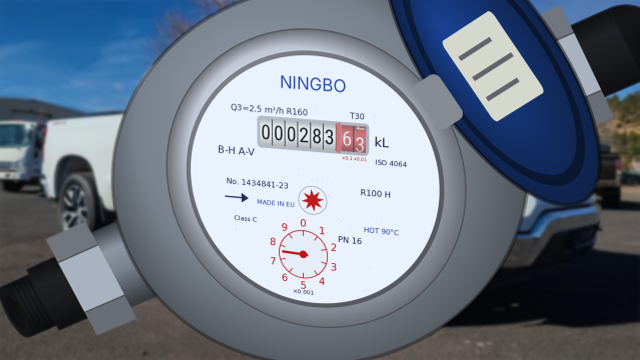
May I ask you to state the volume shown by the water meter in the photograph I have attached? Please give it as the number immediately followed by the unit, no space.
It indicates 283.627kL
